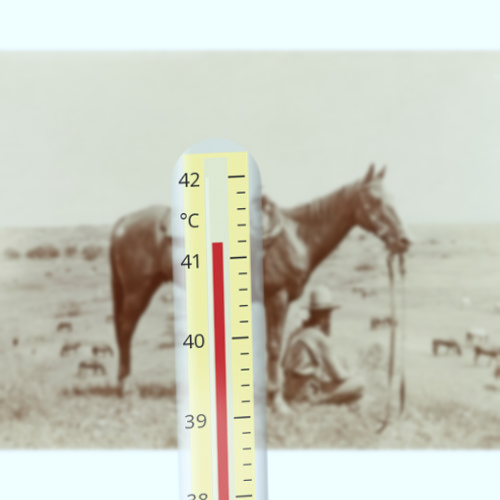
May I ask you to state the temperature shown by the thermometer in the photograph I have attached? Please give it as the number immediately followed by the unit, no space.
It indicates 41.2°C
